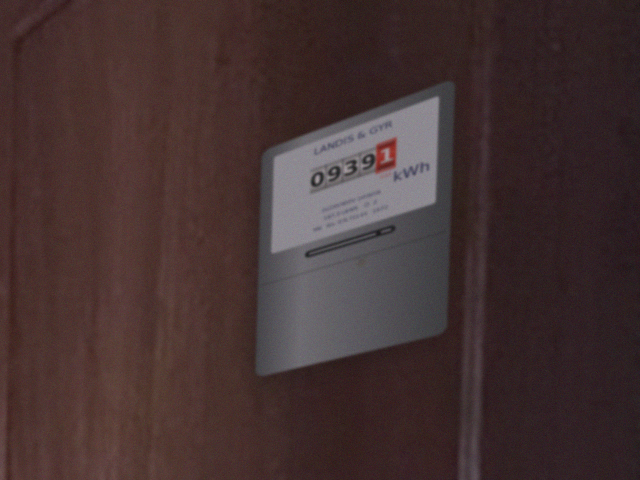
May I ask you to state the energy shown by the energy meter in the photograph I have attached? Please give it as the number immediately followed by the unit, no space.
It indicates 939.1kWh
